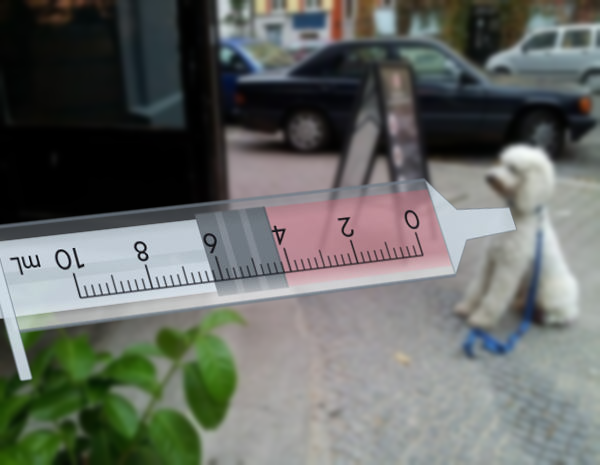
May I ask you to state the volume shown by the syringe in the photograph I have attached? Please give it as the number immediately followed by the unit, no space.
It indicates 4.2mL
